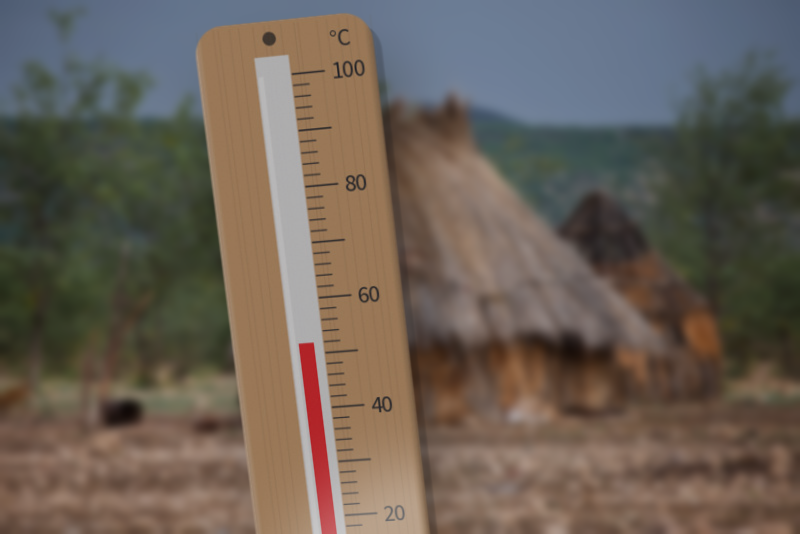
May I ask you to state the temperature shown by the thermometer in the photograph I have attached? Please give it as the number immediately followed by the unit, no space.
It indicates 52°C
